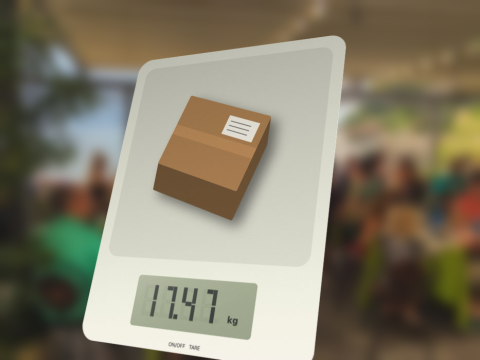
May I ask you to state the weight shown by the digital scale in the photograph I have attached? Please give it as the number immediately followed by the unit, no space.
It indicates 17.47kg
